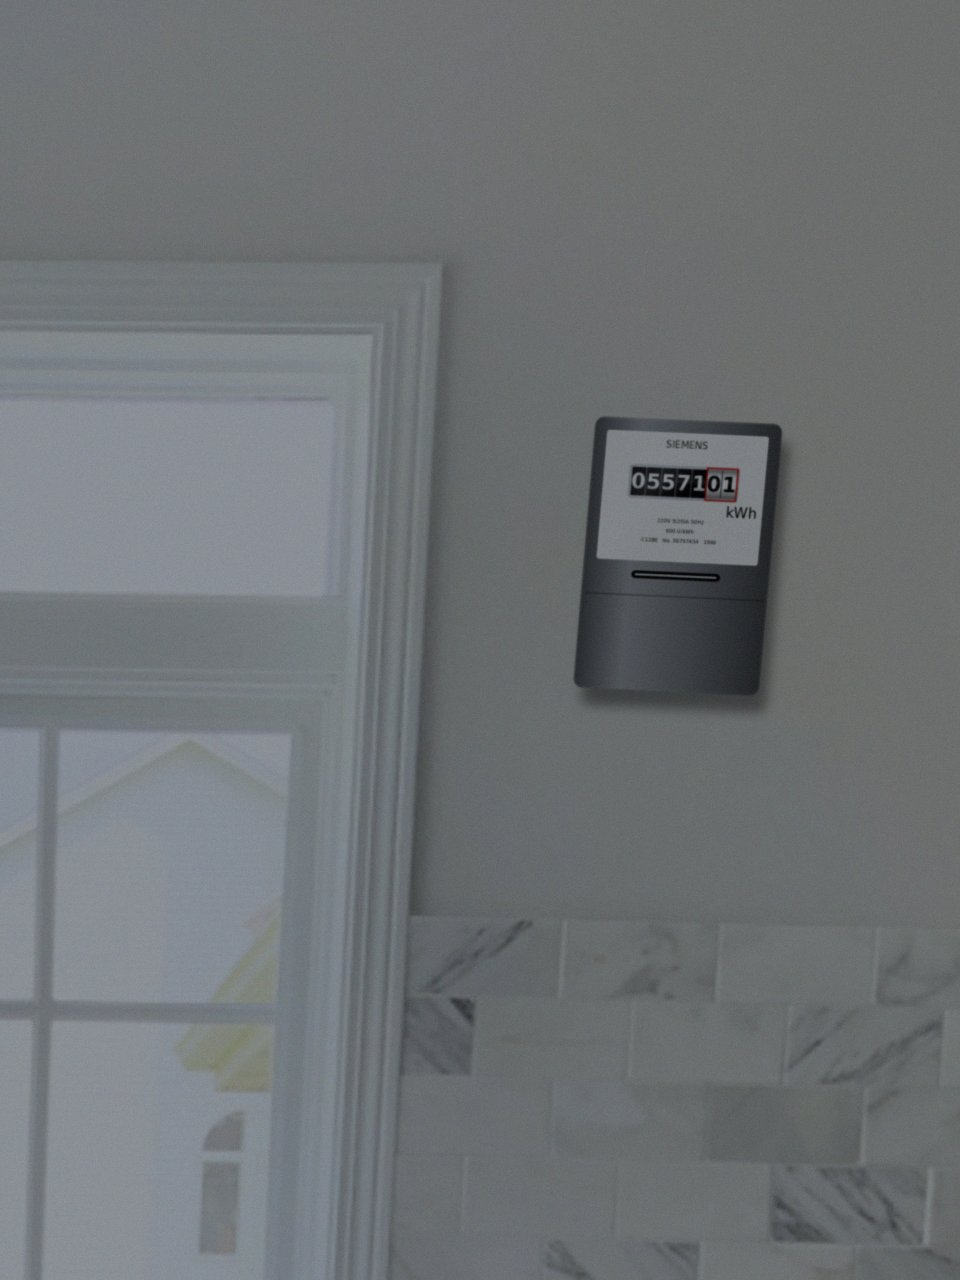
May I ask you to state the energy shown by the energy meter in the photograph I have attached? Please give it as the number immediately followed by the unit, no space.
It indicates 5571.01kWh
